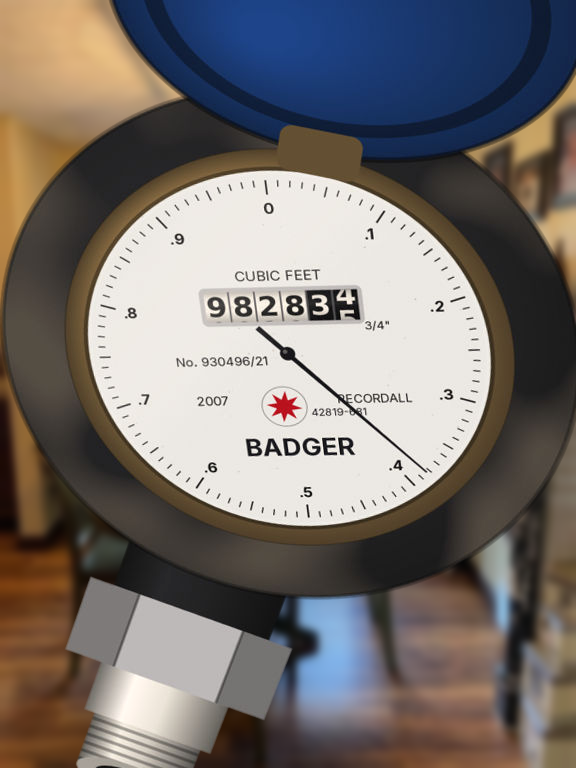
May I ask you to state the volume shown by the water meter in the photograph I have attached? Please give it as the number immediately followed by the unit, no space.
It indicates 982834.38ft³
